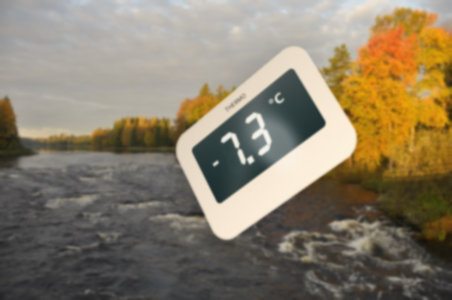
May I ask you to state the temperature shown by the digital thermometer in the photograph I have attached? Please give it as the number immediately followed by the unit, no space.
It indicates -7.3°C
